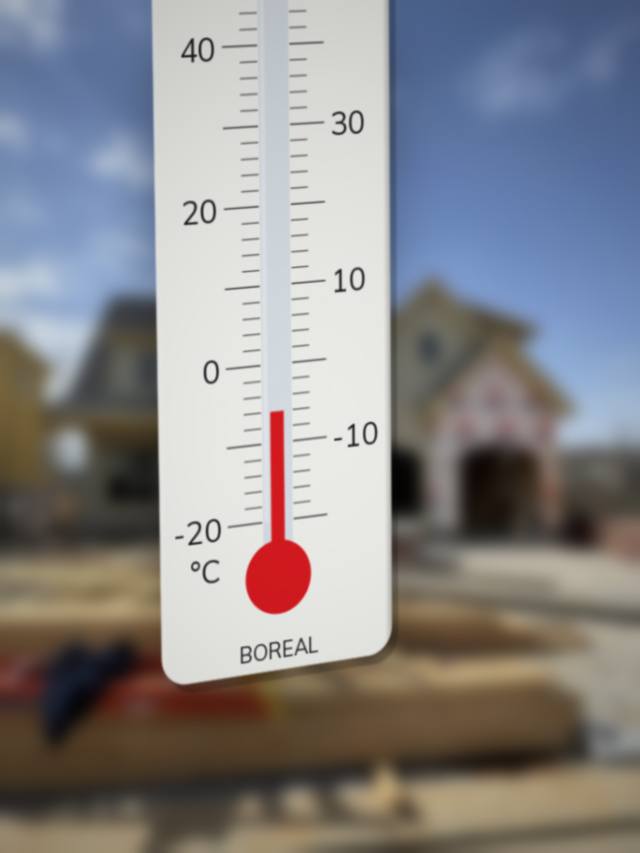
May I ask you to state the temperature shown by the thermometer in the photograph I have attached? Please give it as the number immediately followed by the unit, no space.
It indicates -6°C
